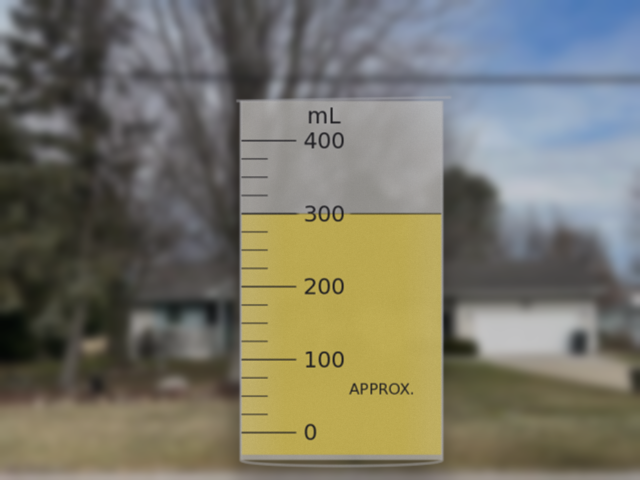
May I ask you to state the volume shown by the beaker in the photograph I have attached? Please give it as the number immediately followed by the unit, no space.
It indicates 300mL
